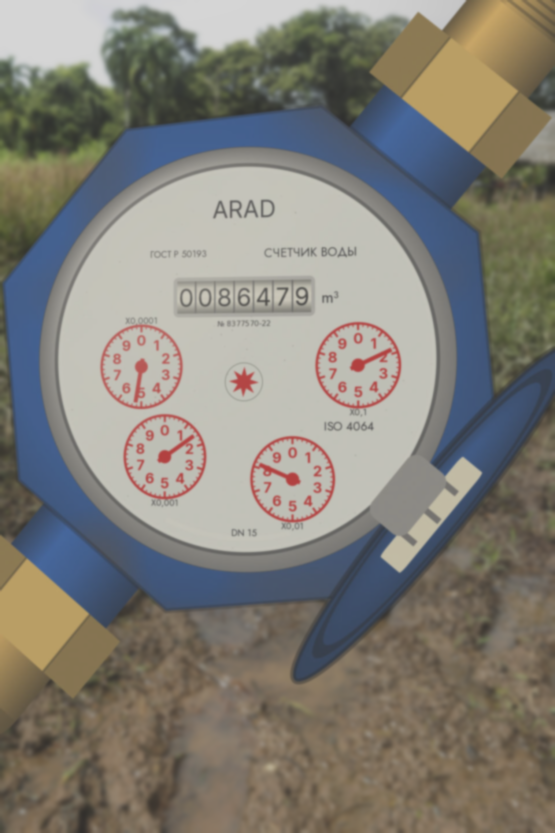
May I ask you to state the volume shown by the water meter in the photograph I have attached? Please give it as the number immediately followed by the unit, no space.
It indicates 86479.1815m³
